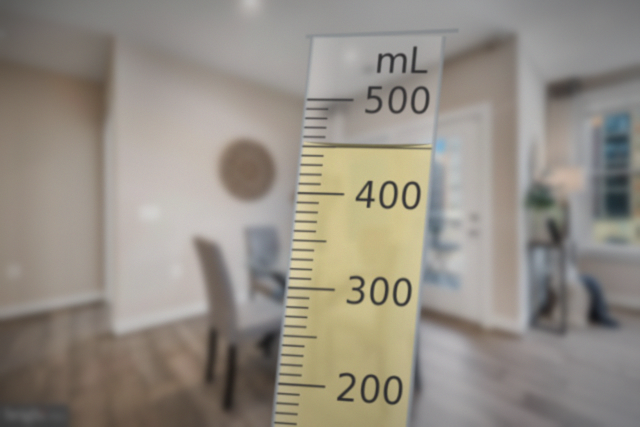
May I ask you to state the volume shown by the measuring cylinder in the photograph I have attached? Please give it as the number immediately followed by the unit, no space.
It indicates 450mL
